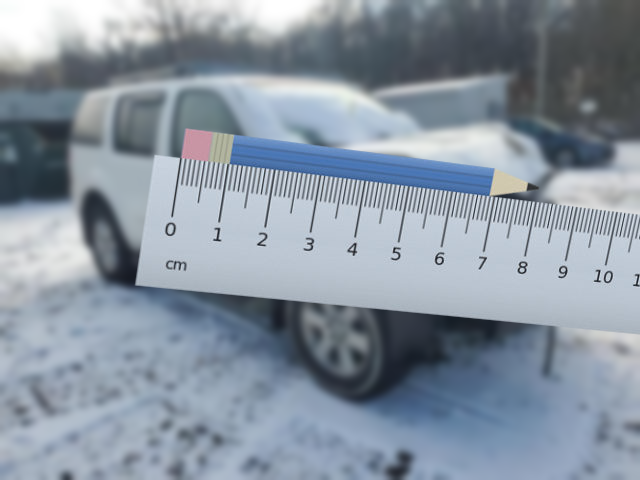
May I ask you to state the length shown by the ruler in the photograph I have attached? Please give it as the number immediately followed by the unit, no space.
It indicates 8cm
